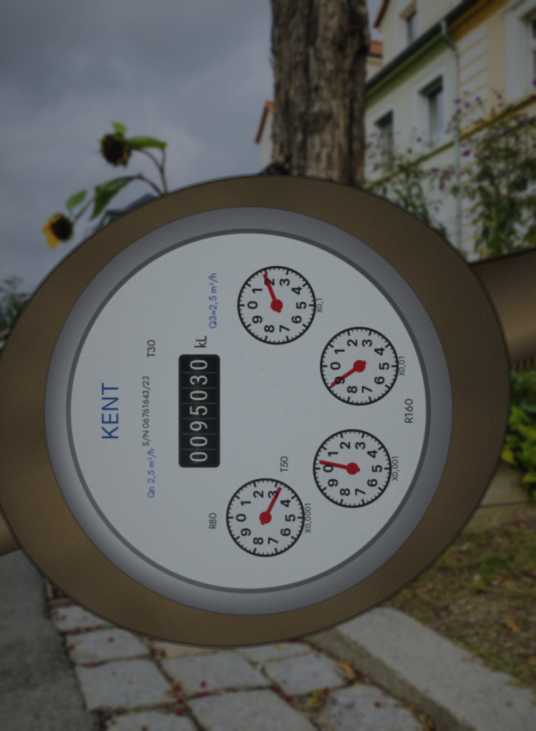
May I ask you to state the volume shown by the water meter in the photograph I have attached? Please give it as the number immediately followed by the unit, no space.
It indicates 95030.1903kL
